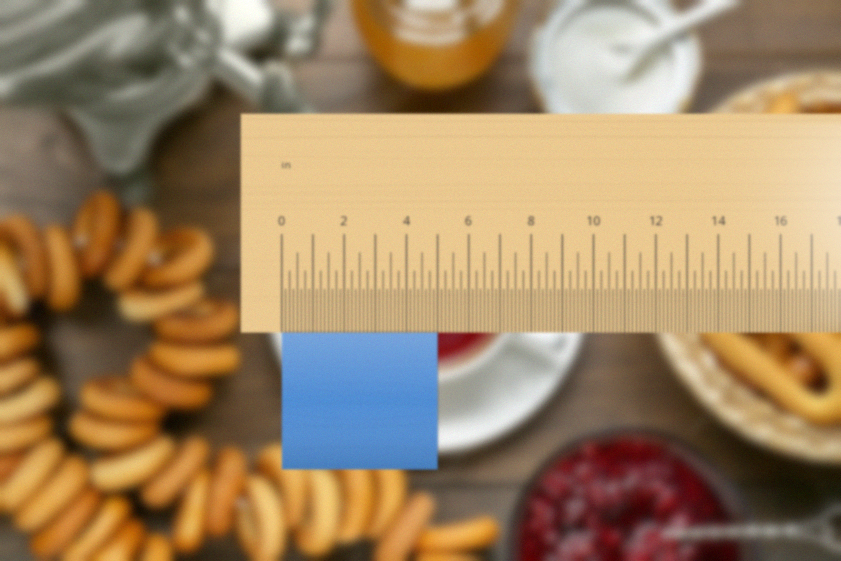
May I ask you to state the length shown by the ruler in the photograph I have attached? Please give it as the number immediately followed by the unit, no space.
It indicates 5in
